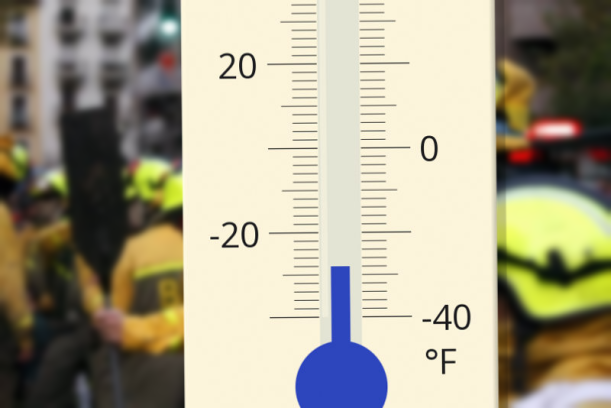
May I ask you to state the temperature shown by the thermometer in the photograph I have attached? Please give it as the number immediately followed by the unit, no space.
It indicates -28°F
